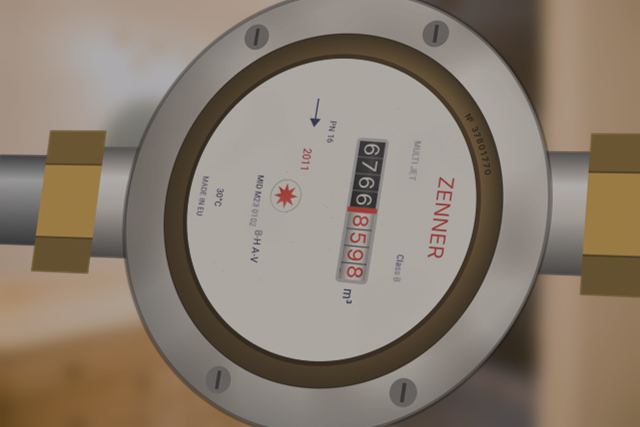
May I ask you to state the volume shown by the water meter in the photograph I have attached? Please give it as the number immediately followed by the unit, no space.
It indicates 6766.8598m³
